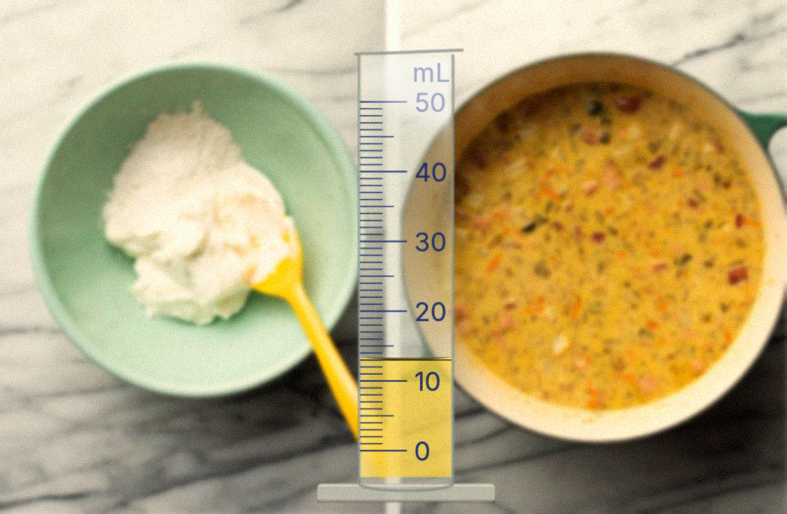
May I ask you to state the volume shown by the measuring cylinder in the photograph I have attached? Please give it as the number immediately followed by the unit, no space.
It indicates 13mL
